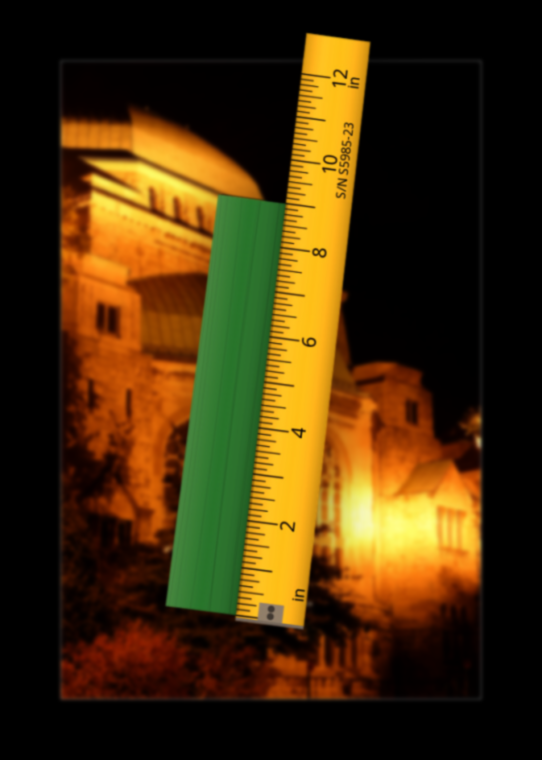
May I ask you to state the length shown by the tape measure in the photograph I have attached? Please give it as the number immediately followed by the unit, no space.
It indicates 9in
